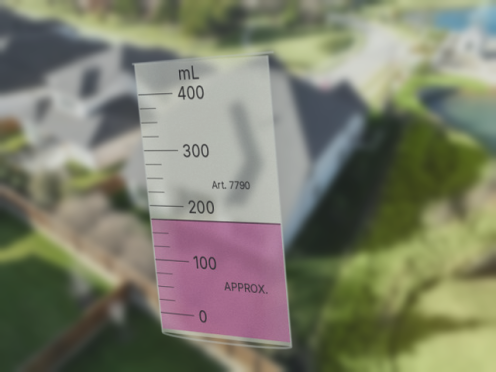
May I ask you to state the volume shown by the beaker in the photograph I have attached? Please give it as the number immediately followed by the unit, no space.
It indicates 175mL
